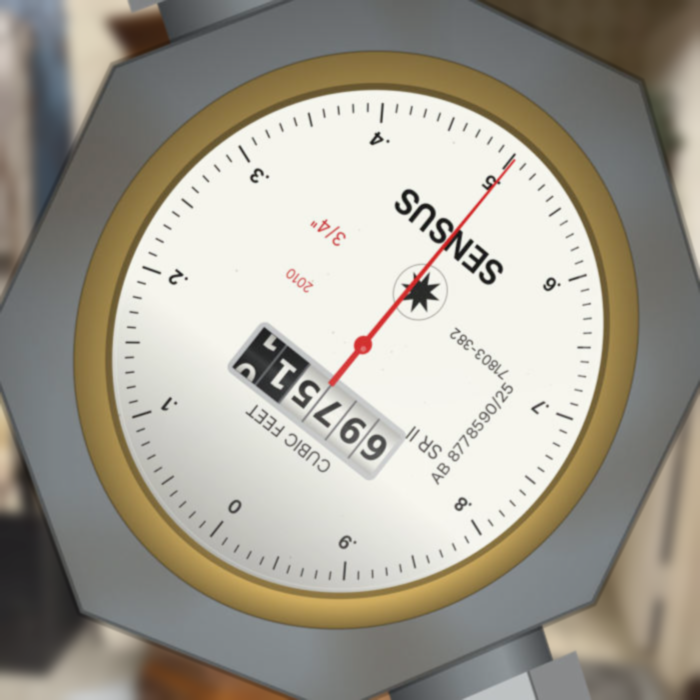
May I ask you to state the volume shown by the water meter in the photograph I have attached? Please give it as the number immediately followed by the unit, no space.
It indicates 697510.50ft³
